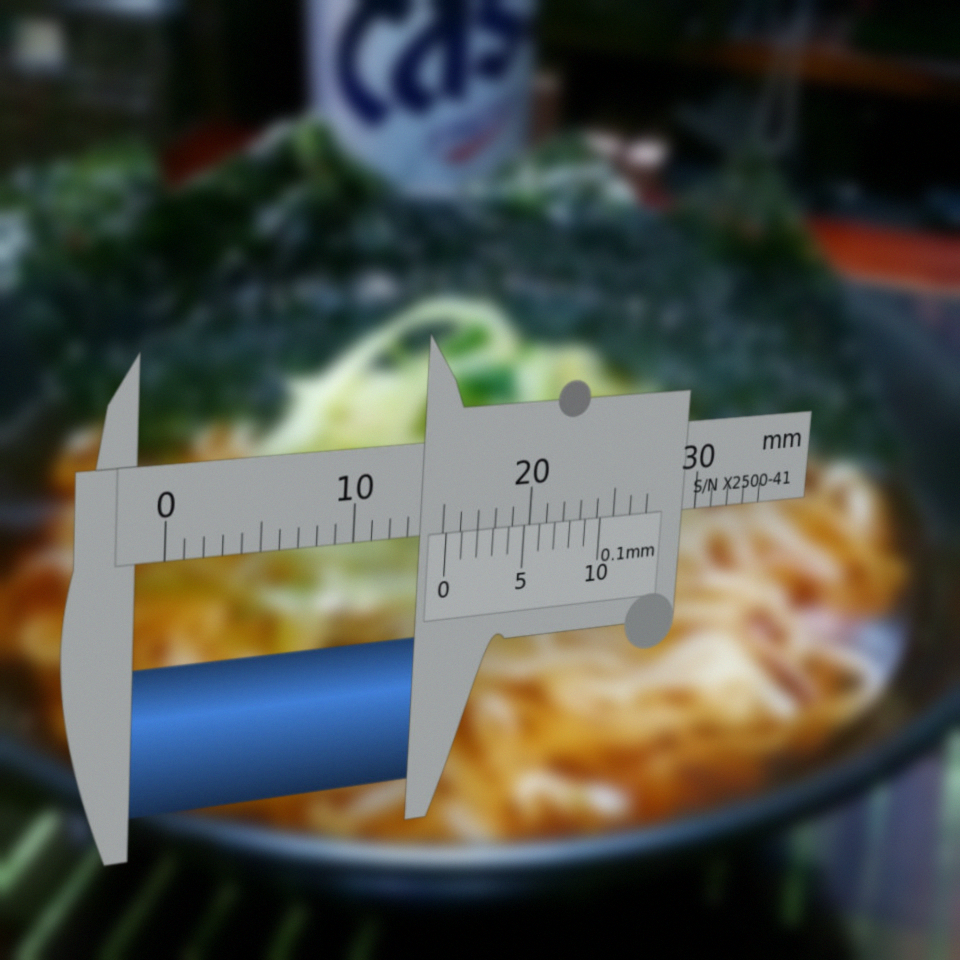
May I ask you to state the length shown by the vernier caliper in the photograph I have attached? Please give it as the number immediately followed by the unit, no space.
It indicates 15.2mm
